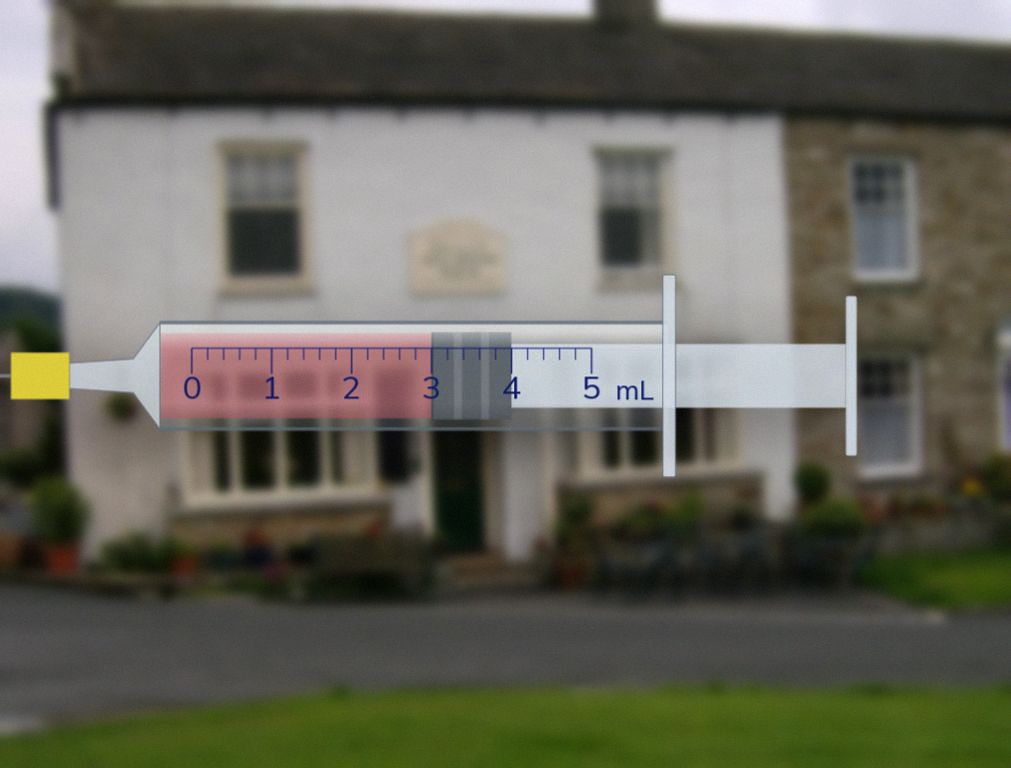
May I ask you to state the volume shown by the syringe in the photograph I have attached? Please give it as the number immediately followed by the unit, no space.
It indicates 3mL
